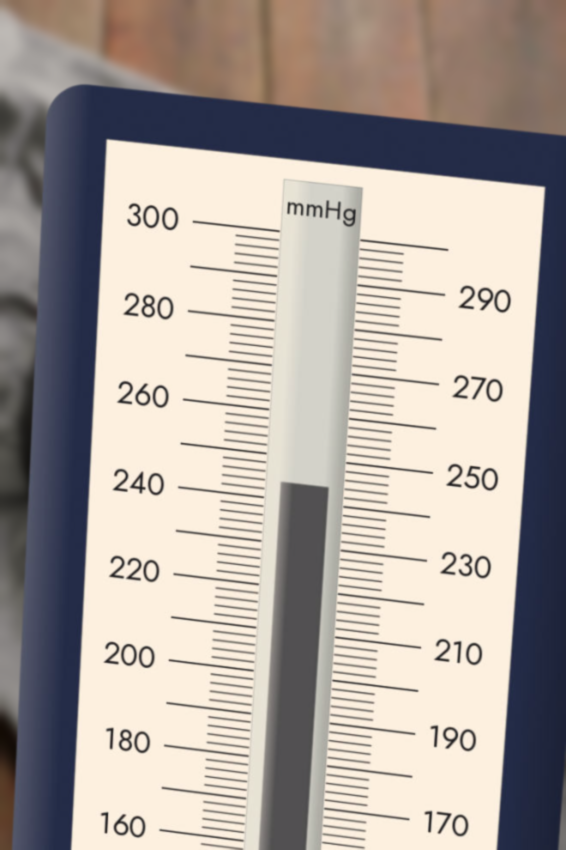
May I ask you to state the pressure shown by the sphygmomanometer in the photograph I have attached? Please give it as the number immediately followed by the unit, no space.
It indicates 244mmHg
